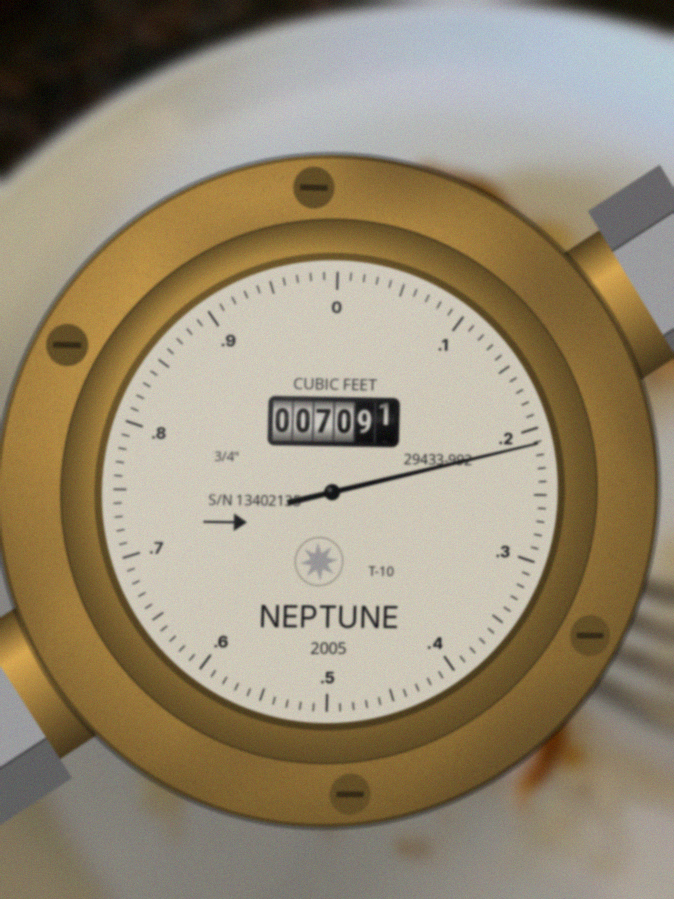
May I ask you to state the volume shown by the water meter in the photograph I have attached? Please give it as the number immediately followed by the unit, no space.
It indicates 7091.21ft³
